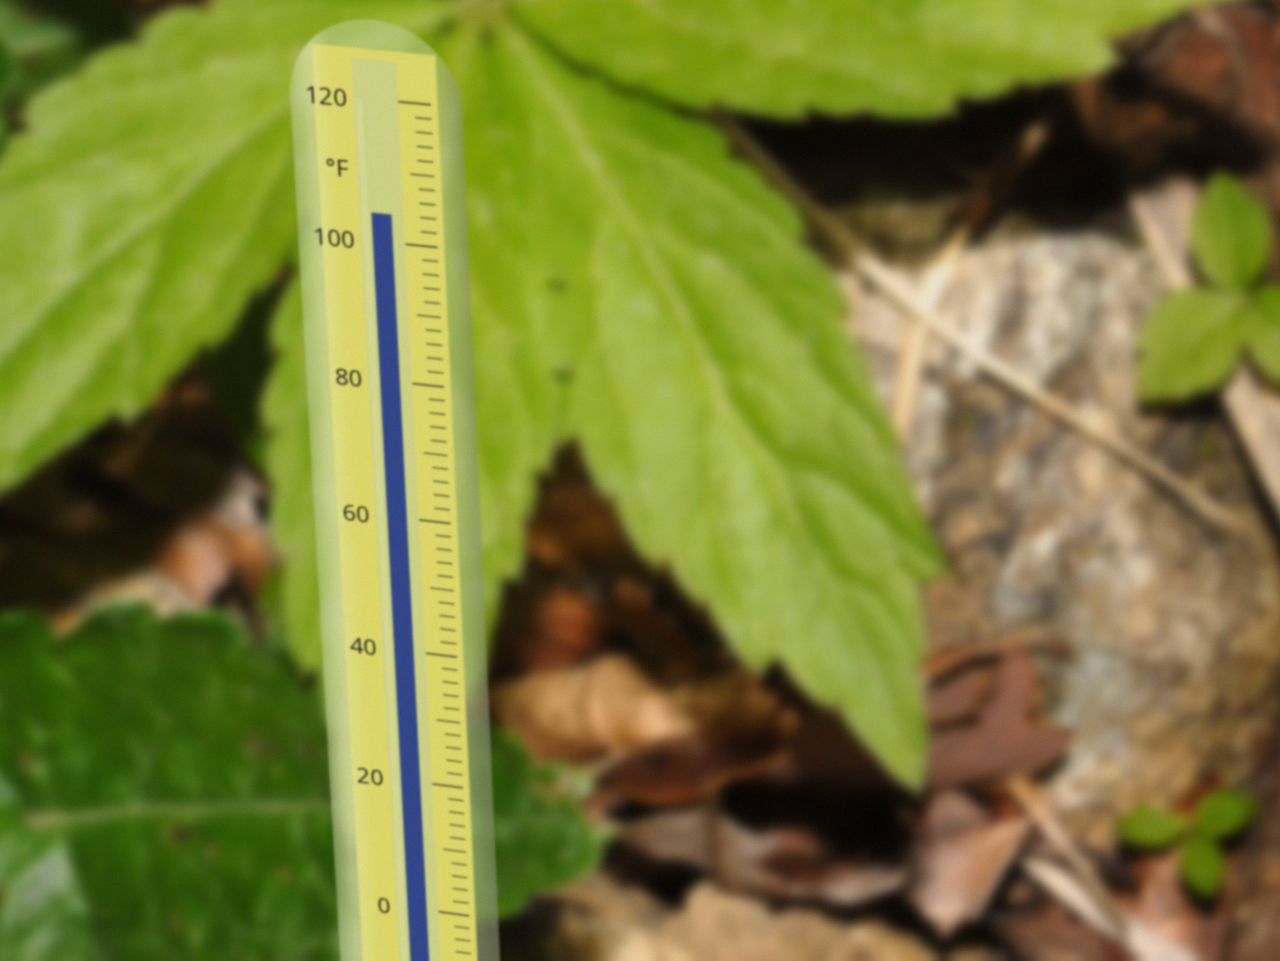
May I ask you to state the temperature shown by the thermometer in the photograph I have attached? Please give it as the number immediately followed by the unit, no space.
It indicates 104°F
